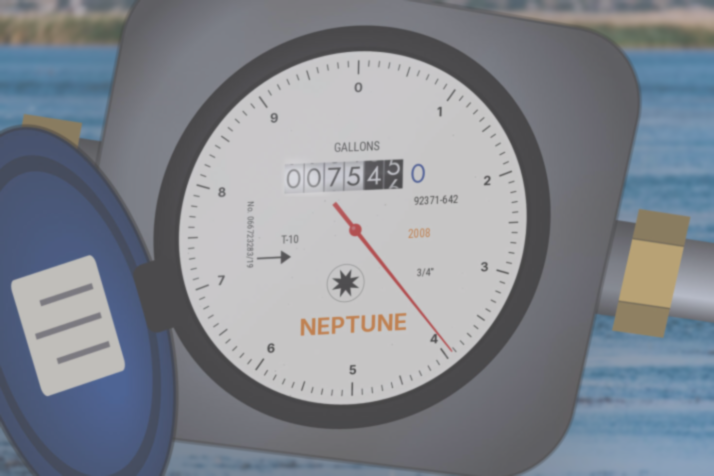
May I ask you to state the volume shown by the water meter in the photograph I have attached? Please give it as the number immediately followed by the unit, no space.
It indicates 75453.9gal
